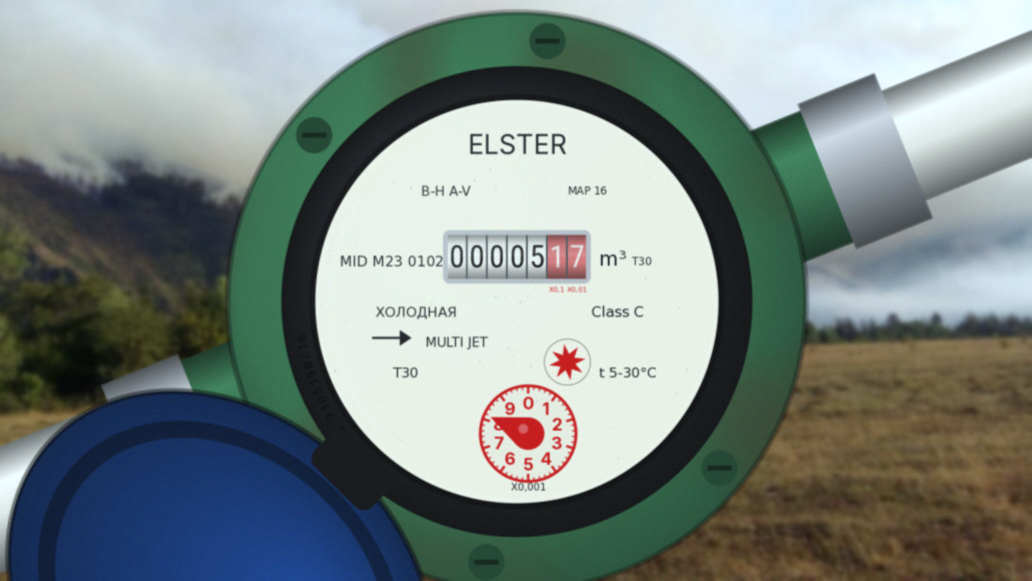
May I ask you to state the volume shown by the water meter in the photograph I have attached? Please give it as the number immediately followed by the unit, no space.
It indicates 5.178m³
